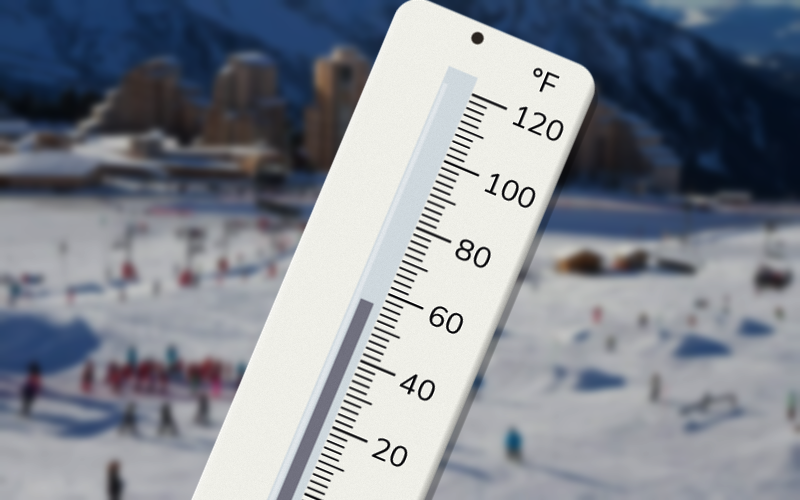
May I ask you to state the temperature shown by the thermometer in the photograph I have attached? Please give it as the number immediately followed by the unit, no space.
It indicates 56°F
